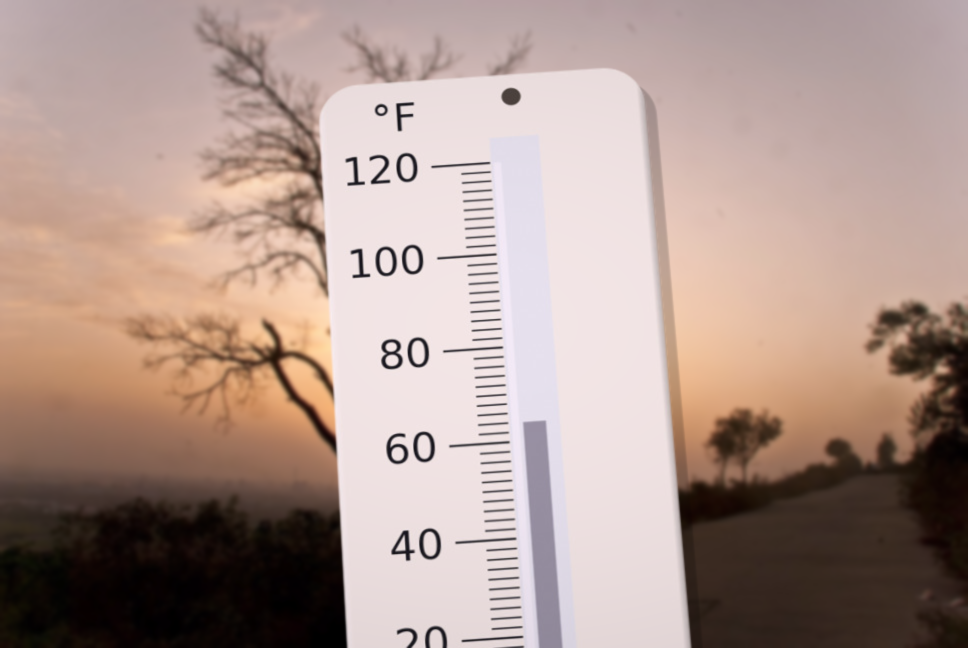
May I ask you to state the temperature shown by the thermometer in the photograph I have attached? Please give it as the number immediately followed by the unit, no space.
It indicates 64°F
